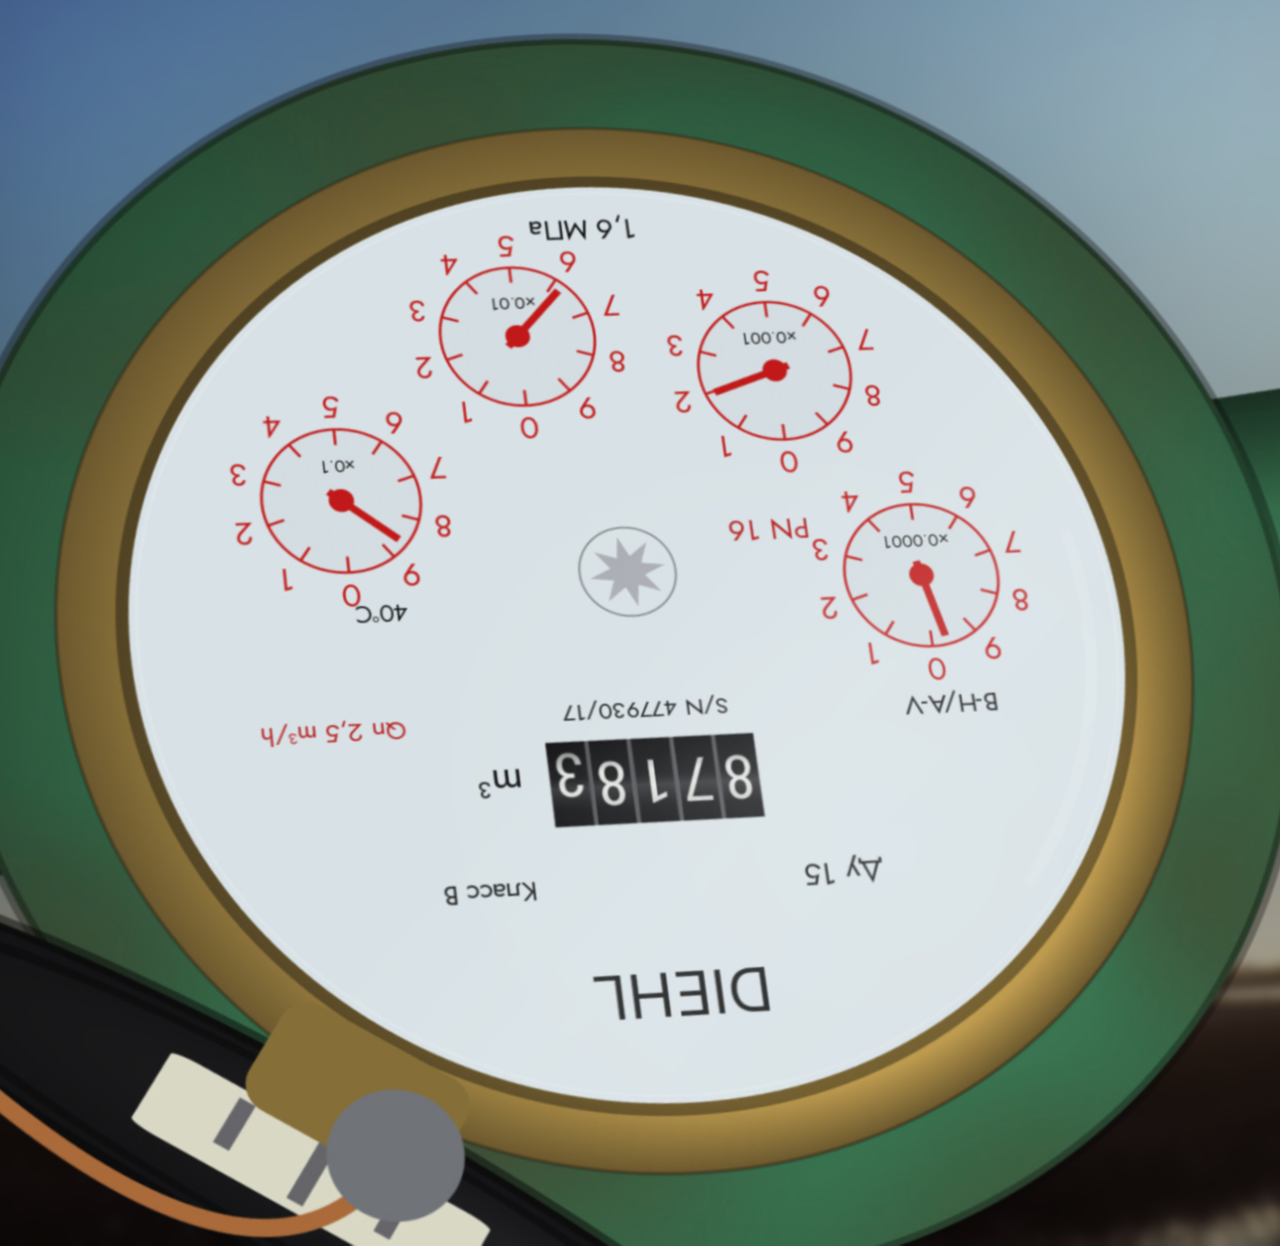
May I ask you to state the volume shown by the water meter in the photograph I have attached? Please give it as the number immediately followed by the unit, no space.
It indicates 87182.8619m³
